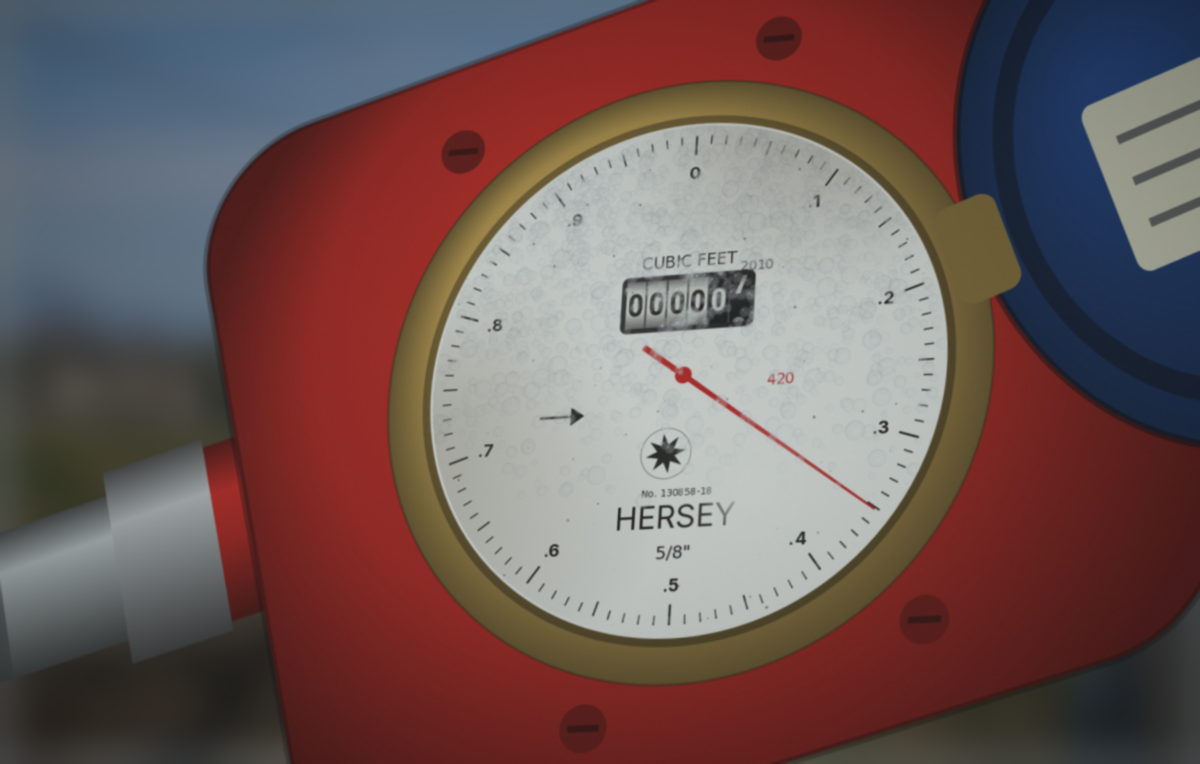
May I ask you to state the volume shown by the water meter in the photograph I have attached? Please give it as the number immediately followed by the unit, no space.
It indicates 7.35ft³
